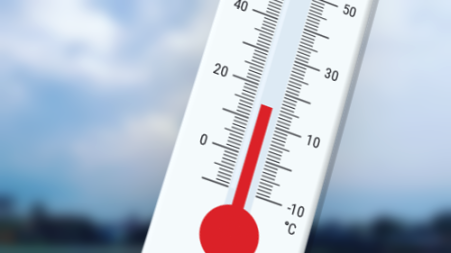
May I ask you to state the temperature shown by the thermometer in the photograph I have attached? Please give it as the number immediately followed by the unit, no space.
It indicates 15°C
